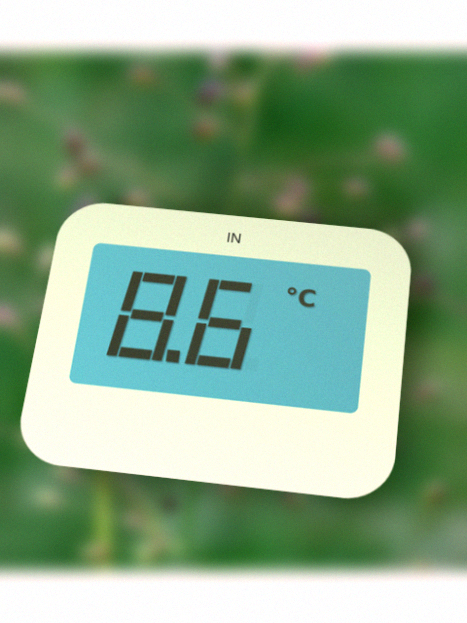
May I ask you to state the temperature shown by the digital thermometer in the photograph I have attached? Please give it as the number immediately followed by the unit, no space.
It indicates 8.6°C
